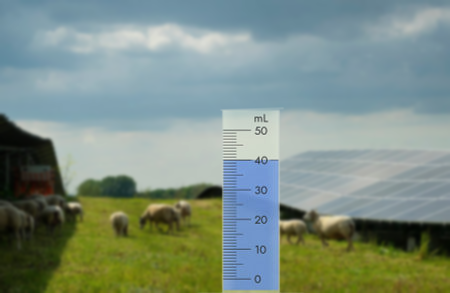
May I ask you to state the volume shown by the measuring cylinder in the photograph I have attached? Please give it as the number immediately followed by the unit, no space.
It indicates 40mL
